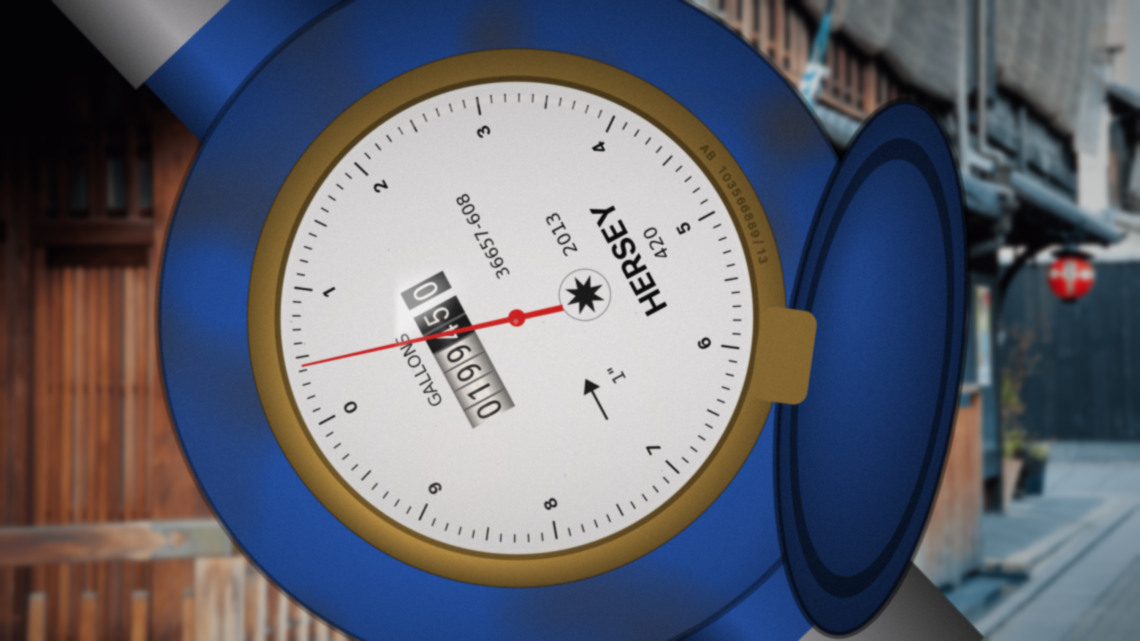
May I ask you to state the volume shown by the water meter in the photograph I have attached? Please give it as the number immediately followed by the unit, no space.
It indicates 199450.4gal
